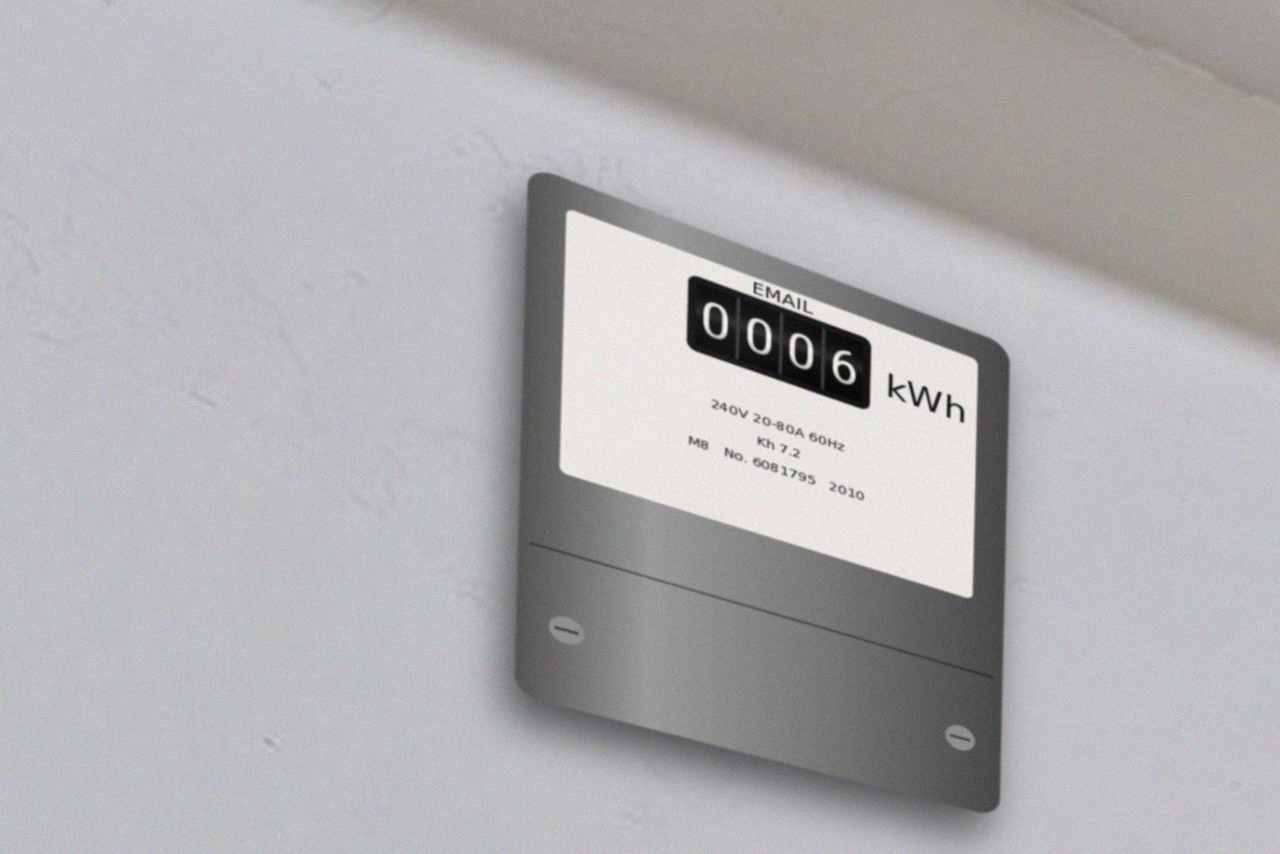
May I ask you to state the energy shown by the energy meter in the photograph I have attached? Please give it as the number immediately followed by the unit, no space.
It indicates 6kWh
